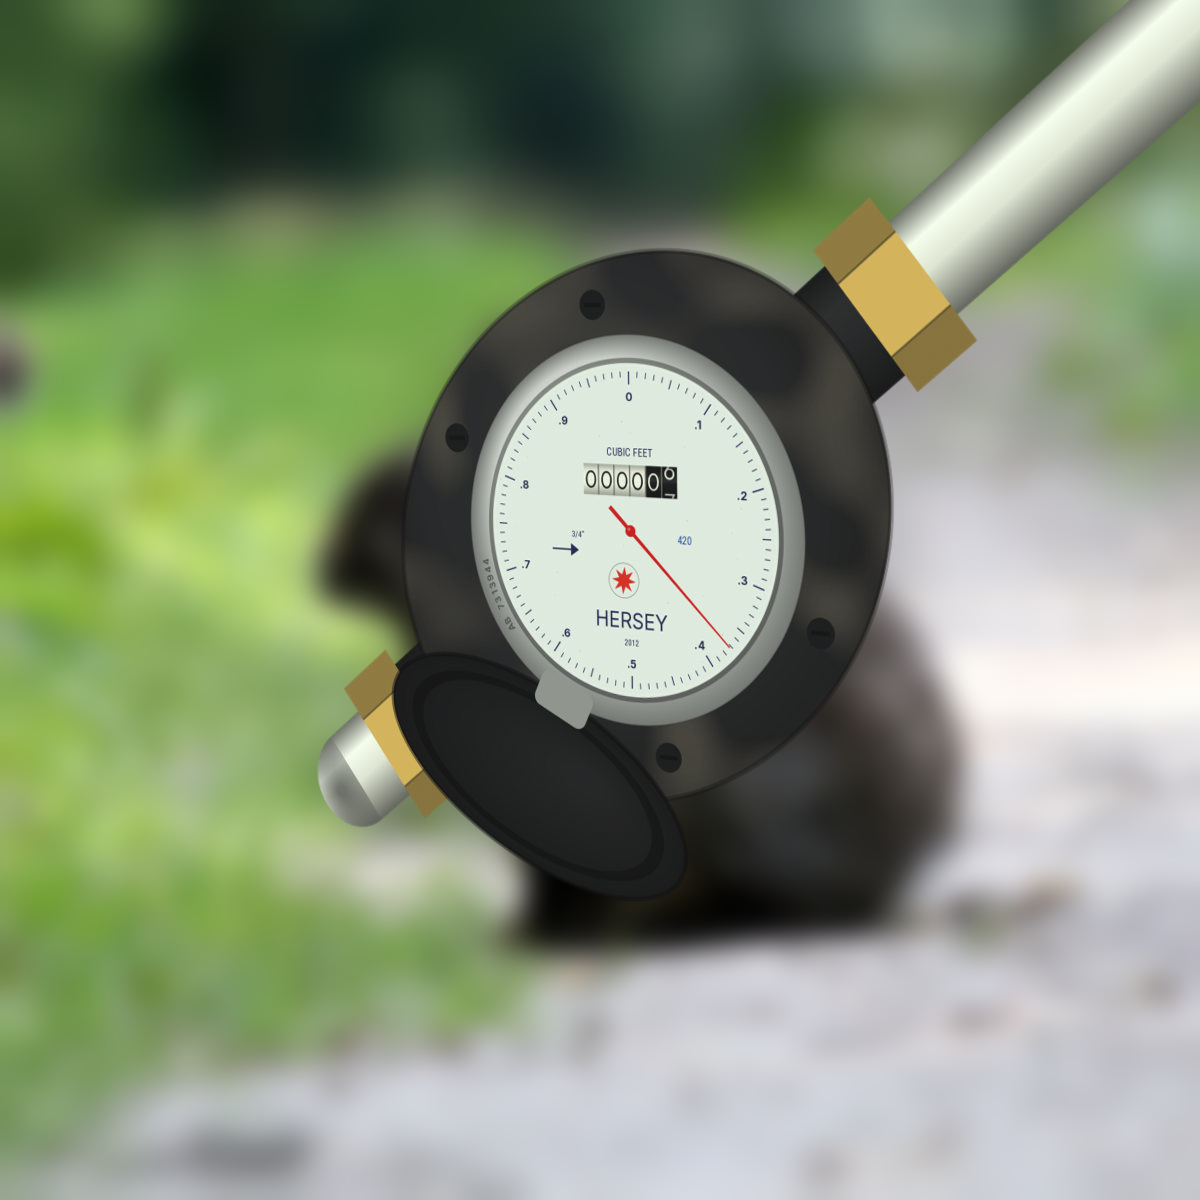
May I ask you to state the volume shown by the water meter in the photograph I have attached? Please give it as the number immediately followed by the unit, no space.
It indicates 6.37ft³
